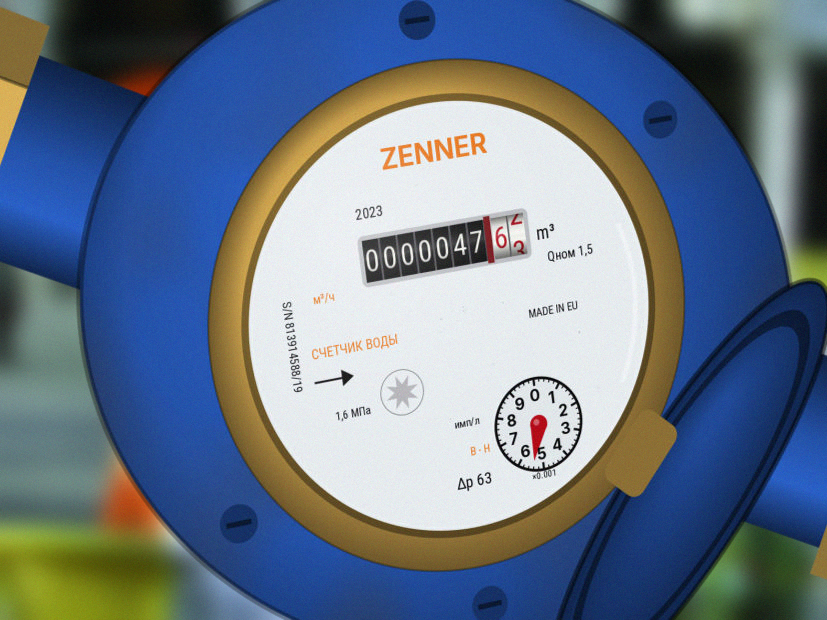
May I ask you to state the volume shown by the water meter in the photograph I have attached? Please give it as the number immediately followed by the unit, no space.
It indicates 47.625m³
